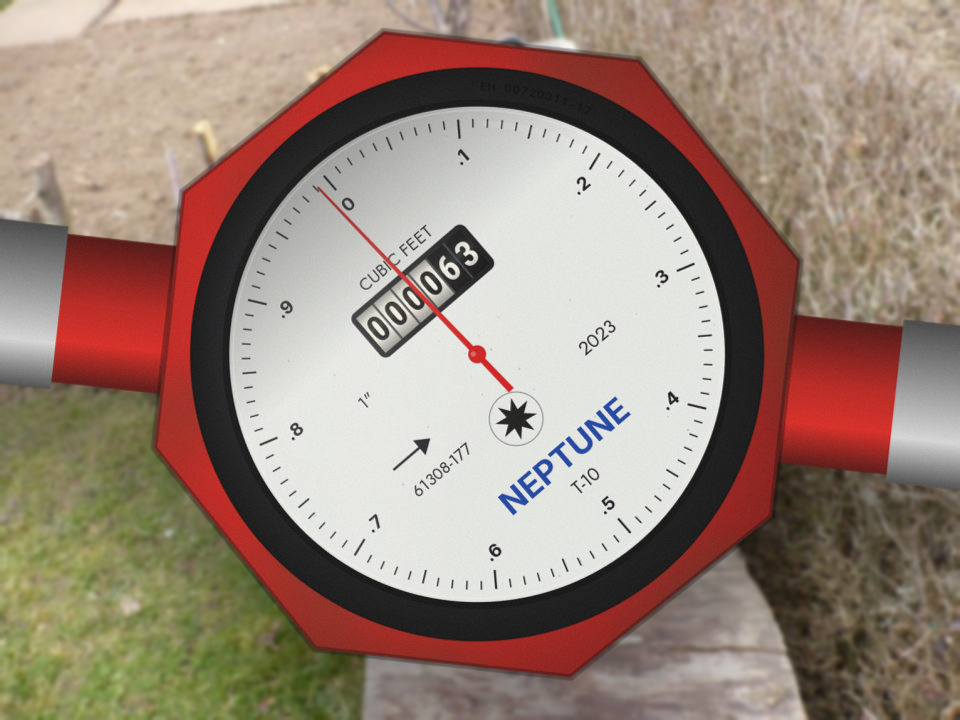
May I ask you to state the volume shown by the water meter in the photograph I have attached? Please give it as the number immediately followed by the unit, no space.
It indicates 62.99ft³
